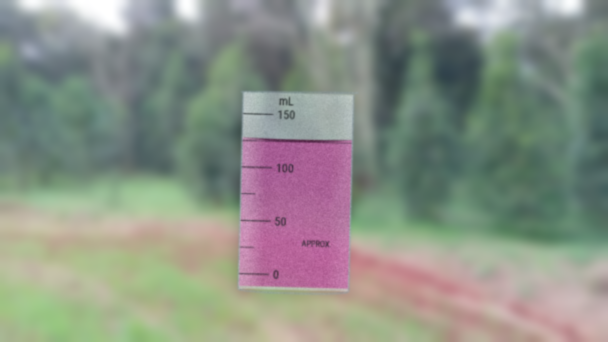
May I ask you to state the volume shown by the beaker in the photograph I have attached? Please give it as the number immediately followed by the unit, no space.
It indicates 125mL
